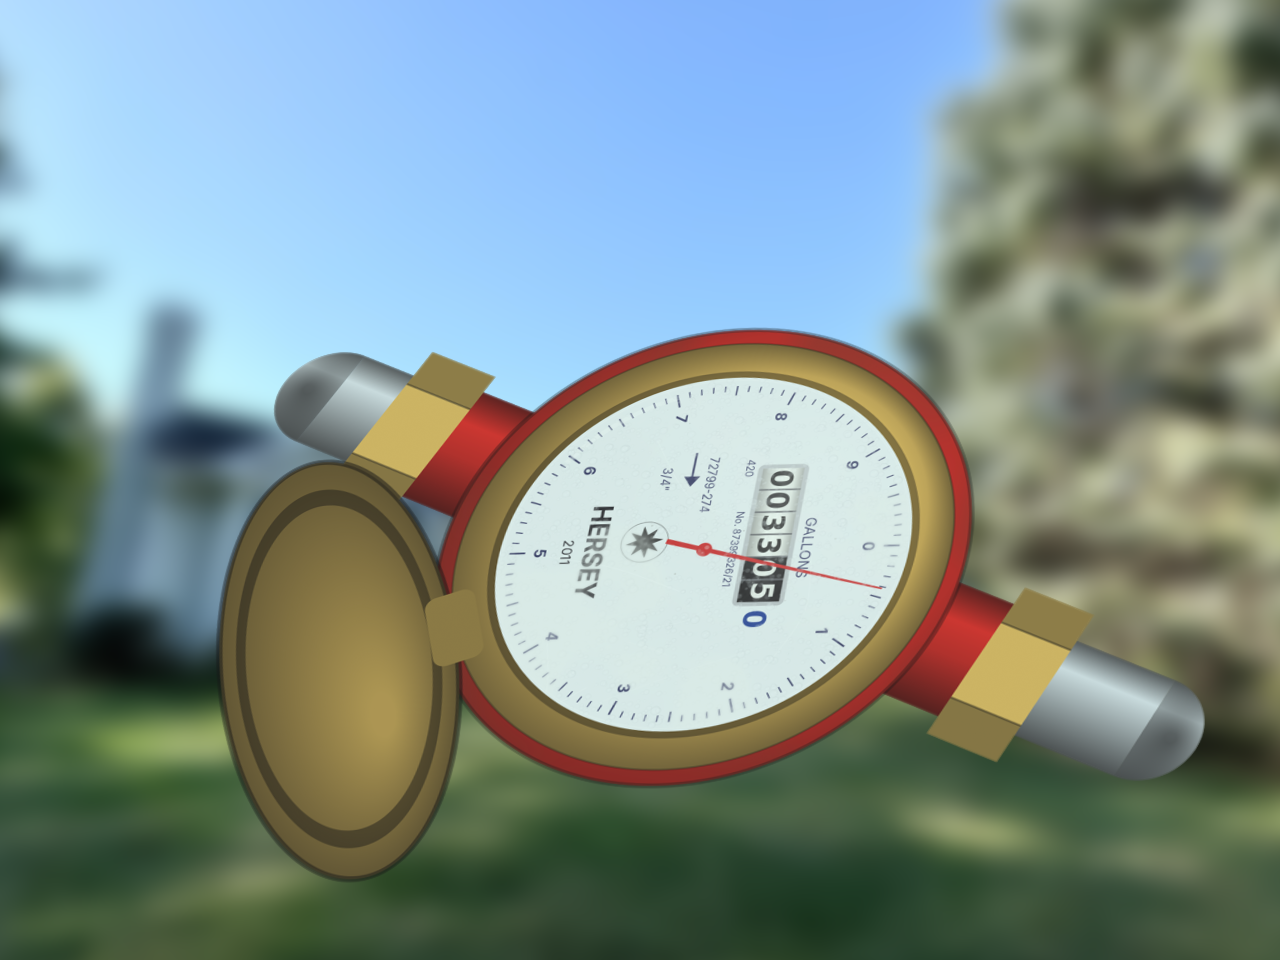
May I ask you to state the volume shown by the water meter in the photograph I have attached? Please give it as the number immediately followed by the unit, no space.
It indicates 33050.4gal
